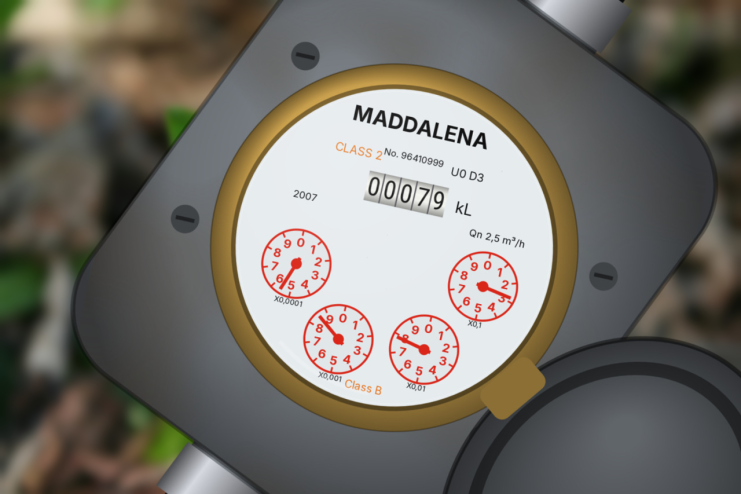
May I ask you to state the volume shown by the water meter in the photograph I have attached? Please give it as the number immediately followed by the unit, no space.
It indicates 79.2785kL
